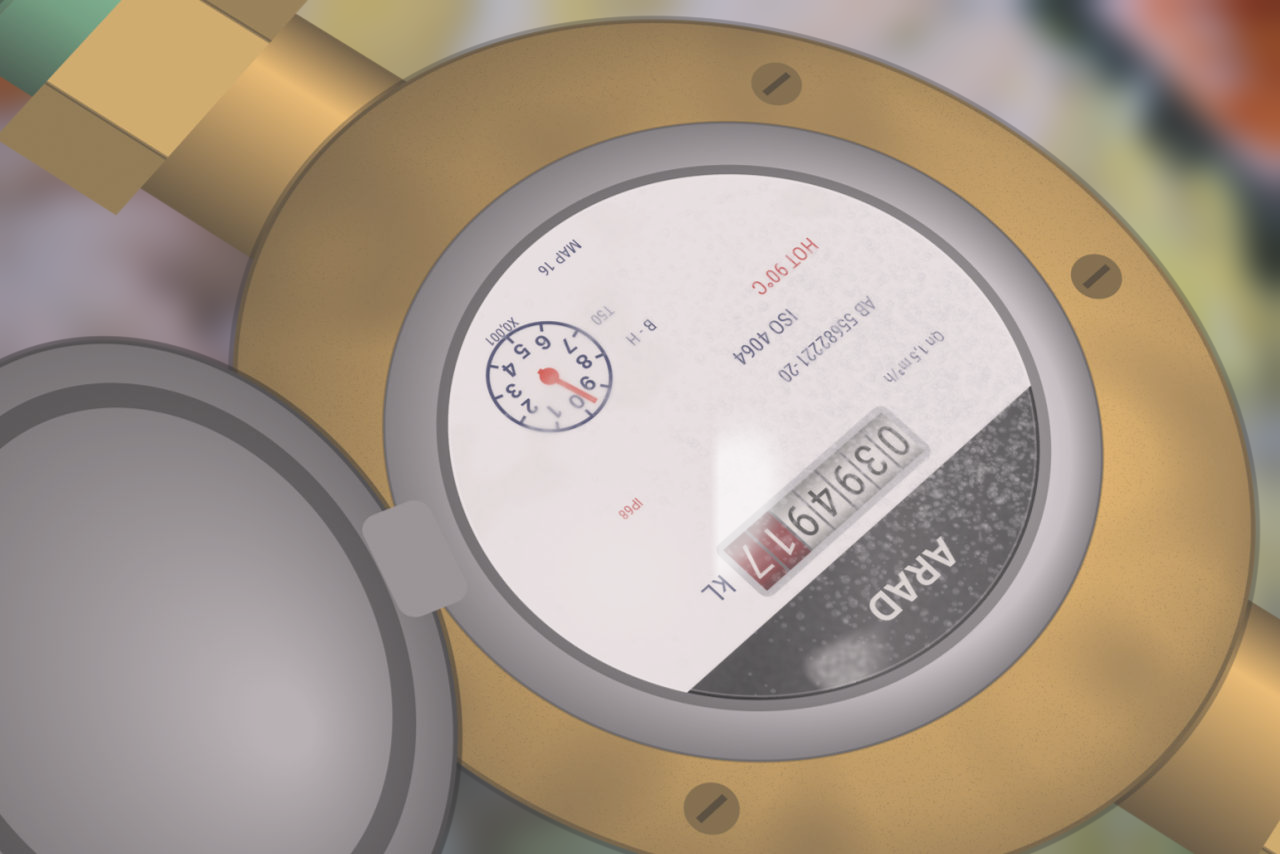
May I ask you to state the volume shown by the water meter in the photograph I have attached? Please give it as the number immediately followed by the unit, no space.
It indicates 3949.169kL
